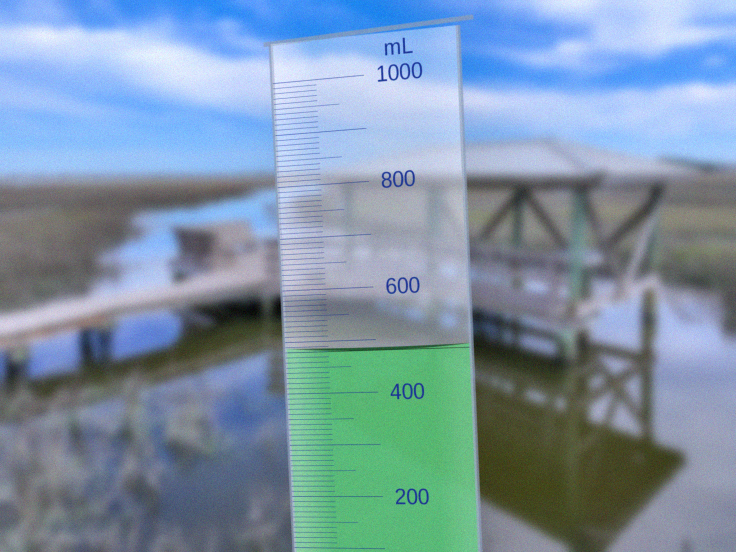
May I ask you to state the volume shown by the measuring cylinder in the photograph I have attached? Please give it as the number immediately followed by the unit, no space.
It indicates 480mL
